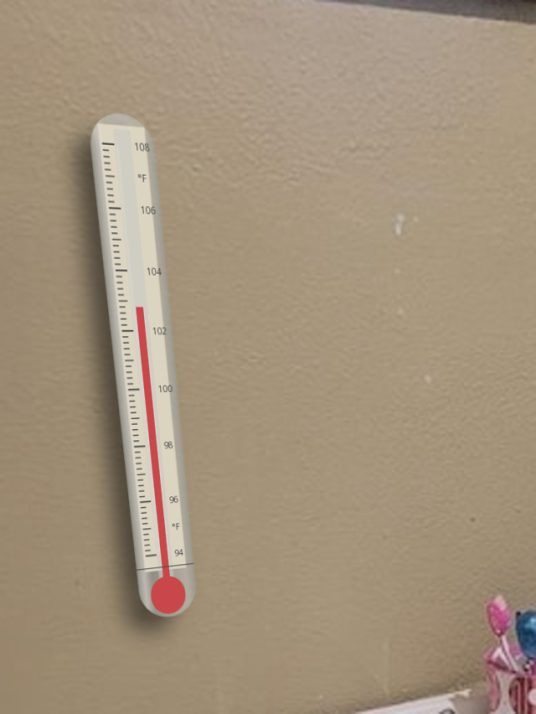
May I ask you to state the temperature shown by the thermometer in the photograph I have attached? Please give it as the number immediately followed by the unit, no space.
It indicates 102.8°F
